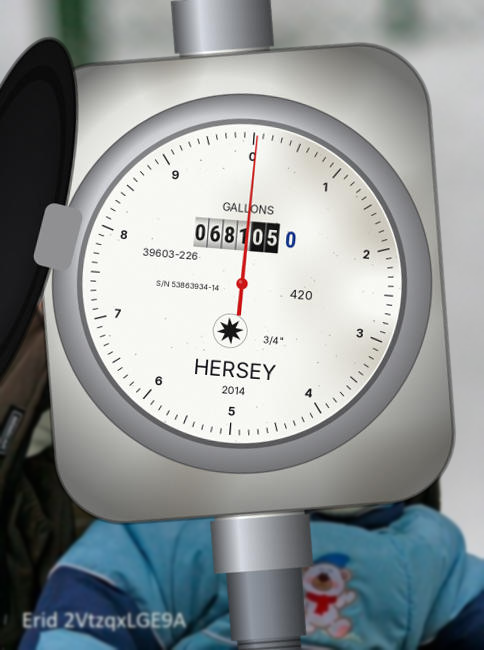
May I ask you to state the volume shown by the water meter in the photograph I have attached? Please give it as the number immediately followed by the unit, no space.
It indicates 681050.0gal
